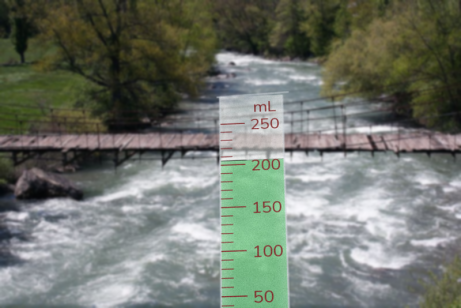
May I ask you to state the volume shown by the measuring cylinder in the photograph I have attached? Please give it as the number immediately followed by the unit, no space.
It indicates 205mL
